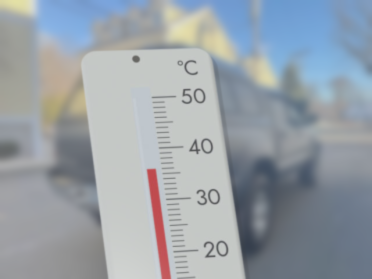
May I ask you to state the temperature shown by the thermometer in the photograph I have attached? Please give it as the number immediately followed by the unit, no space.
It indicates 36°C
